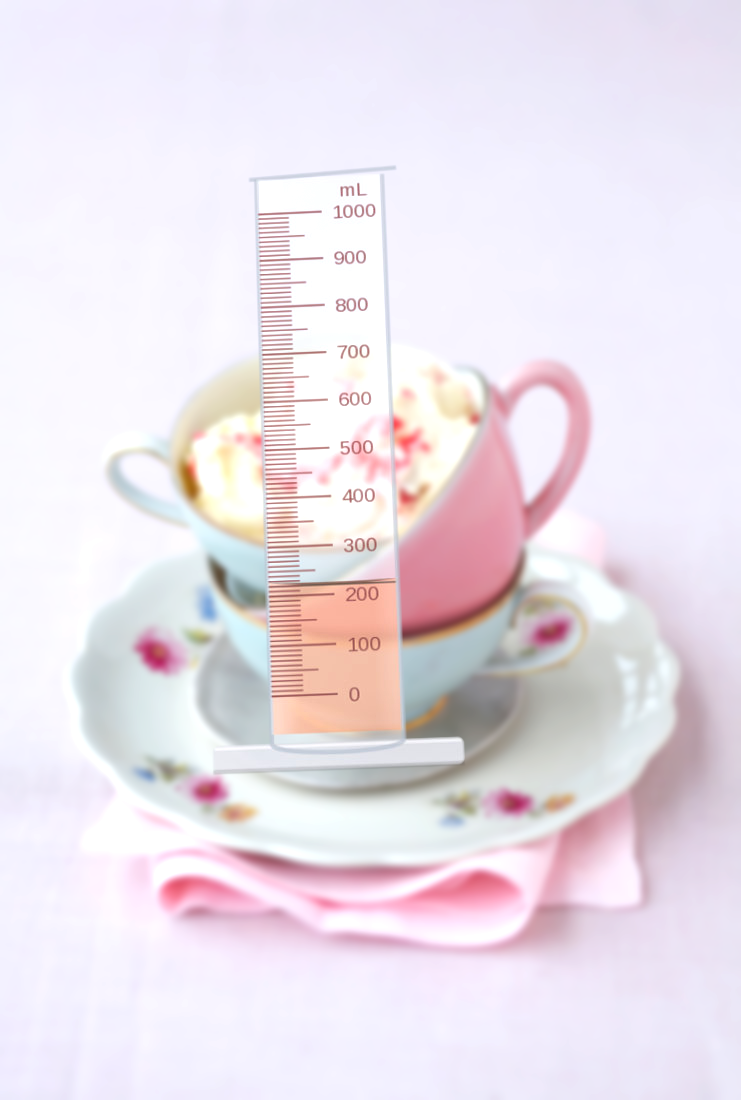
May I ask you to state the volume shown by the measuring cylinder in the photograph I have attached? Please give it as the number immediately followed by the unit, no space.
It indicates 220mL
